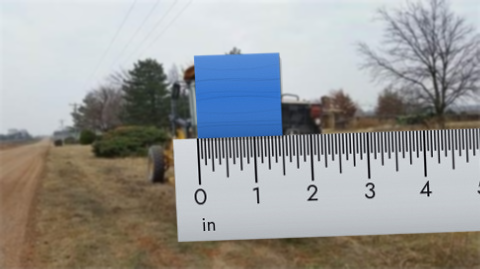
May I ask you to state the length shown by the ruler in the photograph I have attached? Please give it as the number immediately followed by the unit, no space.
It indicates 1.5in
